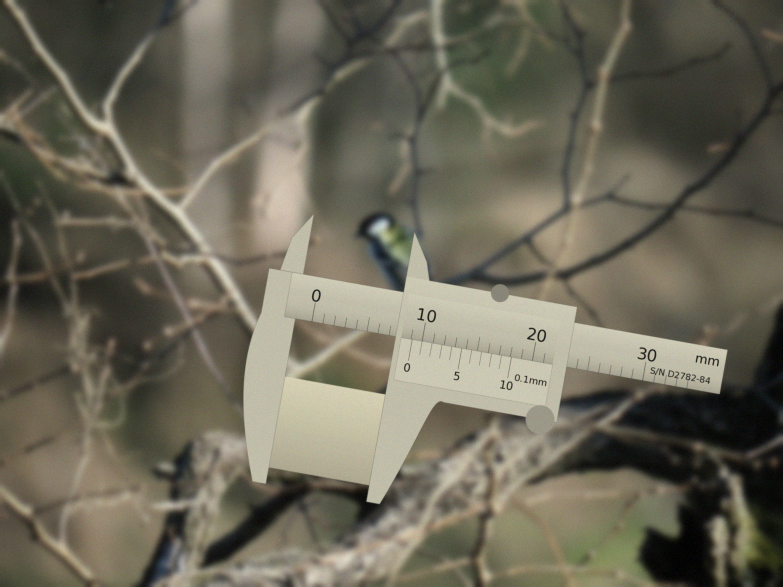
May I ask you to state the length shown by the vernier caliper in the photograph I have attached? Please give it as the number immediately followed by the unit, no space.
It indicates 9.1mm
